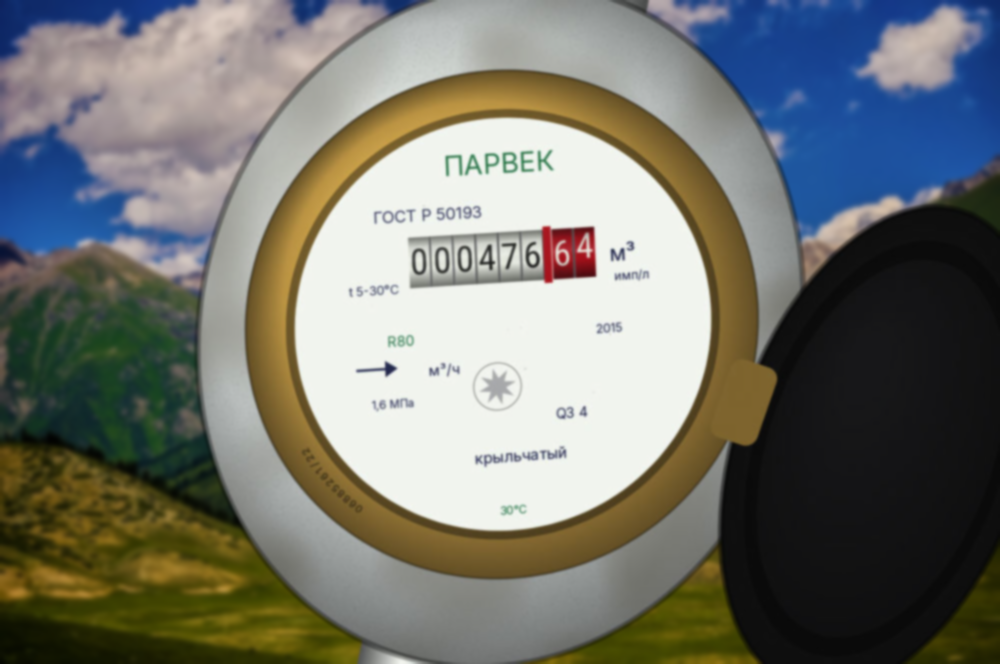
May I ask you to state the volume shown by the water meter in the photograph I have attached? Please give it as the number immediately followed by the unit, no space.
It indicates 476.64m³
